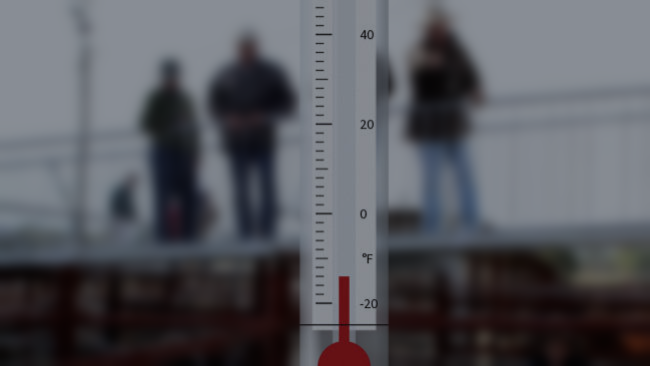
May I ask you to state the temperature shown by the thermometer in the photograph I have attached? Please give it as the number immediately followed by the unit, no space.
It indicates -14°F
